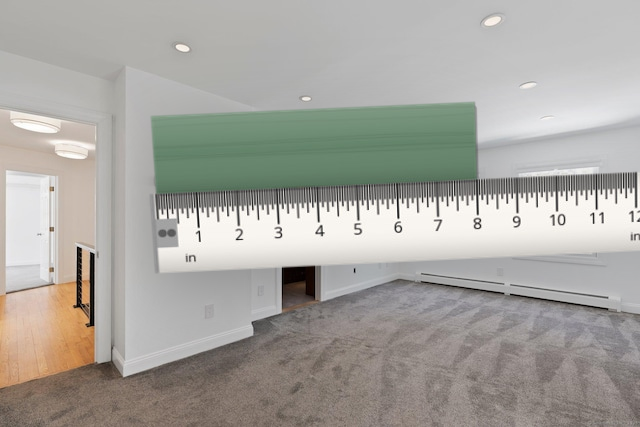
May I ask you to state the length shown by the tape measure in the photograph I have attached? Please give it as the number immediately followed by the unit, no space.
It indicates 8in
